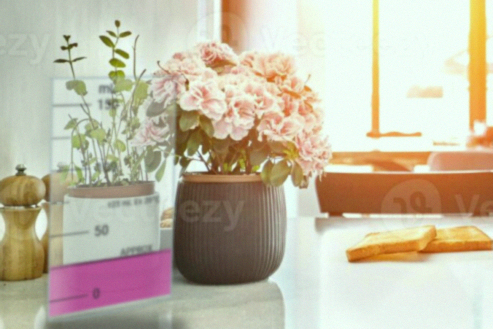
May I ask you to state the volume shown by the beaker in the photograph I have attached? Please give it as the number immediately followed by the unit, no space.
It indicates 25mL
